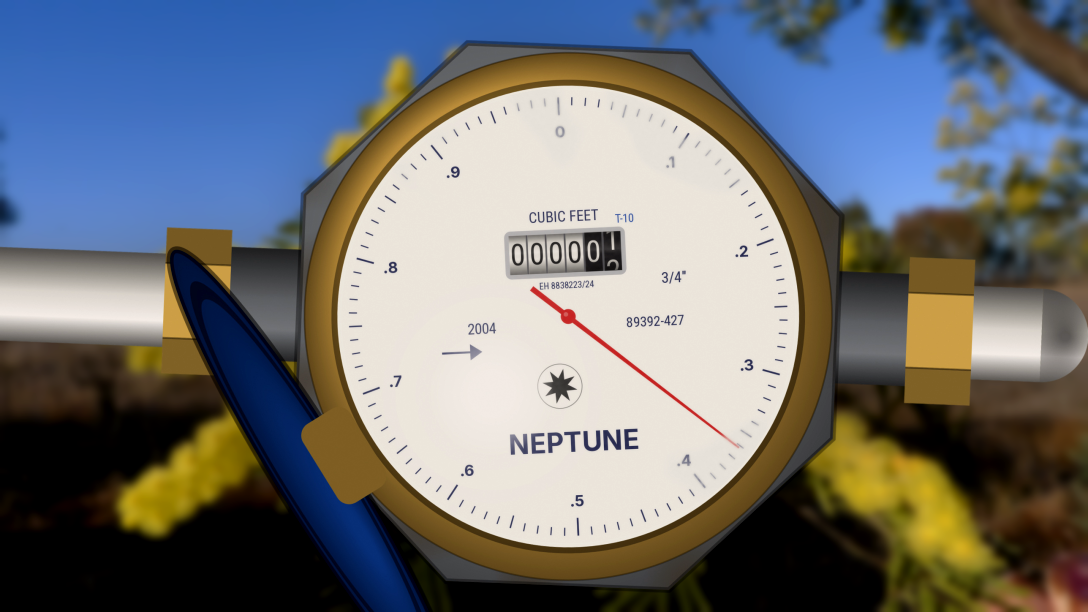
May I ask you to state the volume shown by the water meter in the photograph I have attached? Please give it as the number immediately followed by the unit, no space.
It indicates 1.36ft³
